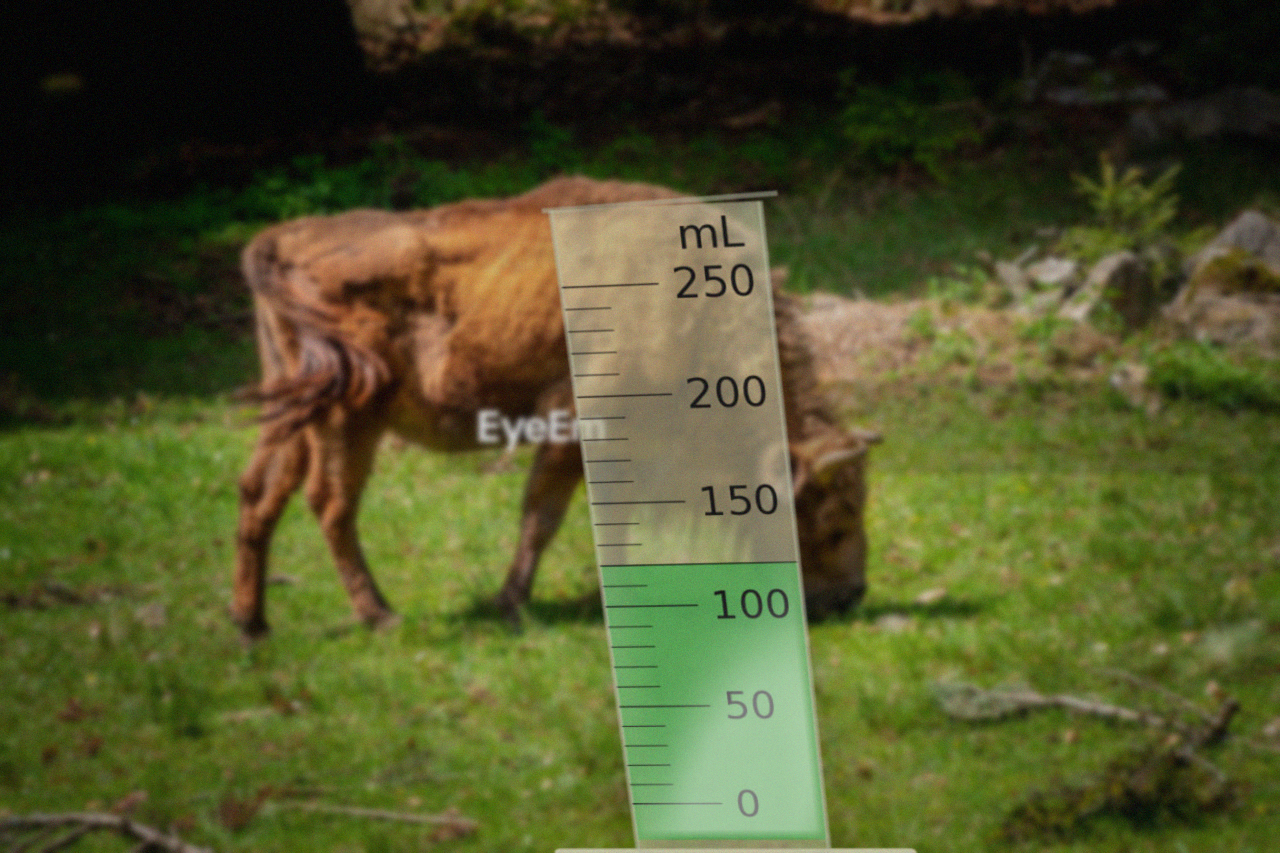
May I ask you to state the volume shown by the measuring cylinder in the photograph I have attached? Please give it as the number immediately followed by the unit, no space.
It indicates 120mL
